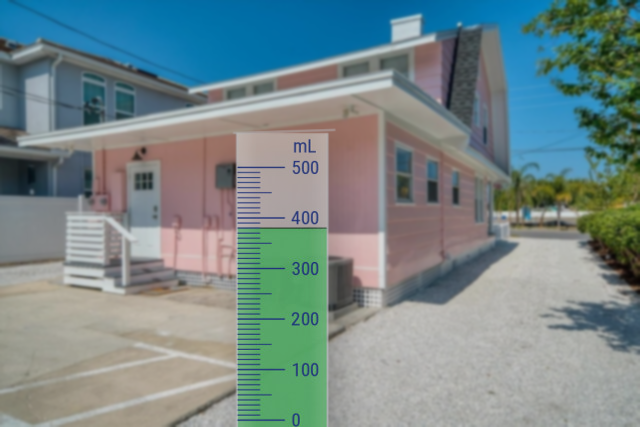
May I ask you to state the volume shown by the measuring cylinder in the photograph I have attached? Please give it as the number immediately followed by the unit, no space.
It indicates 380mL
